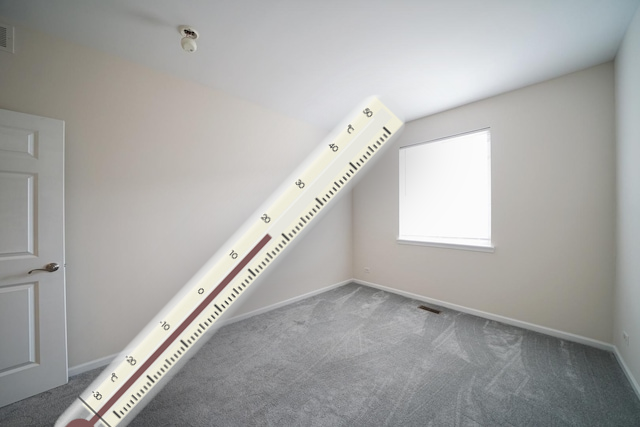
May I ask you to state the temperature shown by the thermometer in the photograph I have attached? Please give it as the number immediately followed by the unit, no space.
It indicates 18°C
